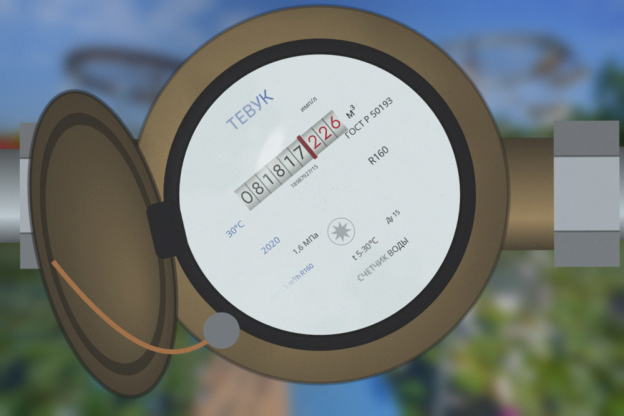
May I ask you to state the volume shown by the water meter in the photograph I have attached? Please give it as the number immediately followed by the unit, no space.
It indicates 81817.226m³
